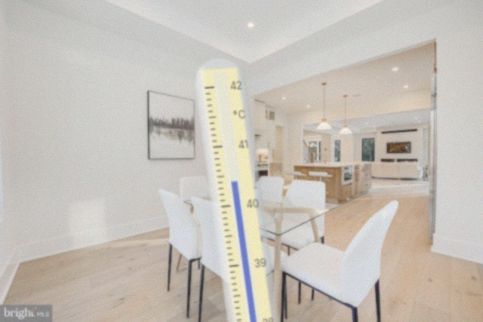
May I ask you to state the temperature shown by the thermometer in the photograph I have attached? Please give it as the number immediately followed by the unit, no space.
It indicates 40.4°C
